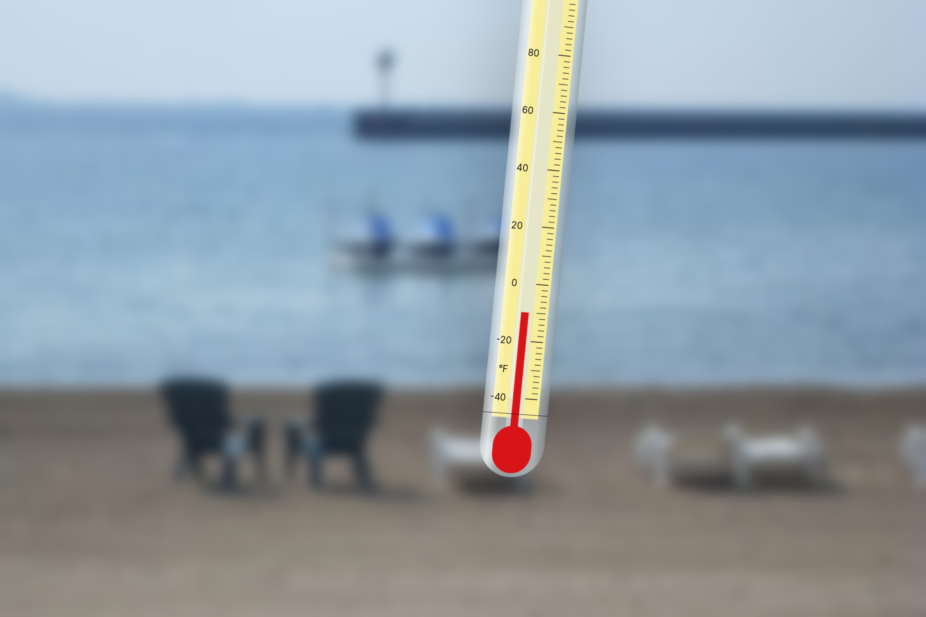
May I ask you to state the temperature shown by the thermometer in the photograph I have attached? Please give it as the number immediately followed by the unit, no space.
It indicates -10°F
